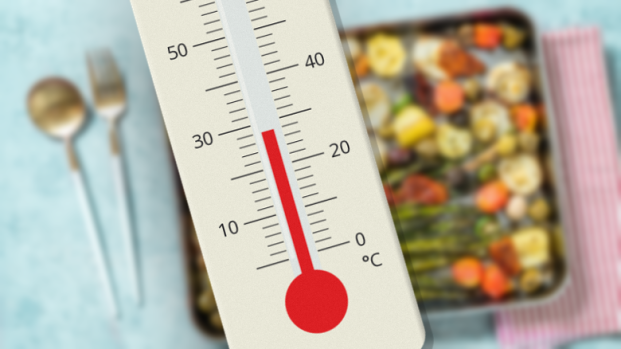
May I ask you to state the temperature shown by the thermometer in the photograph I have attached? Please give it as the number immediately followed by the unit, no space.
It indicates 28°C
